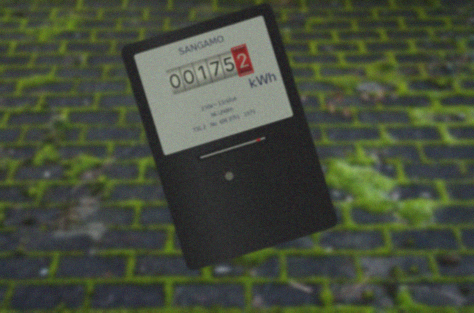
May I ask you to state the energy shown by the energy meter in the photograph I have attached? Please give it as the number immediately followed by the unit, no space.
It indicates 175.2kWh
